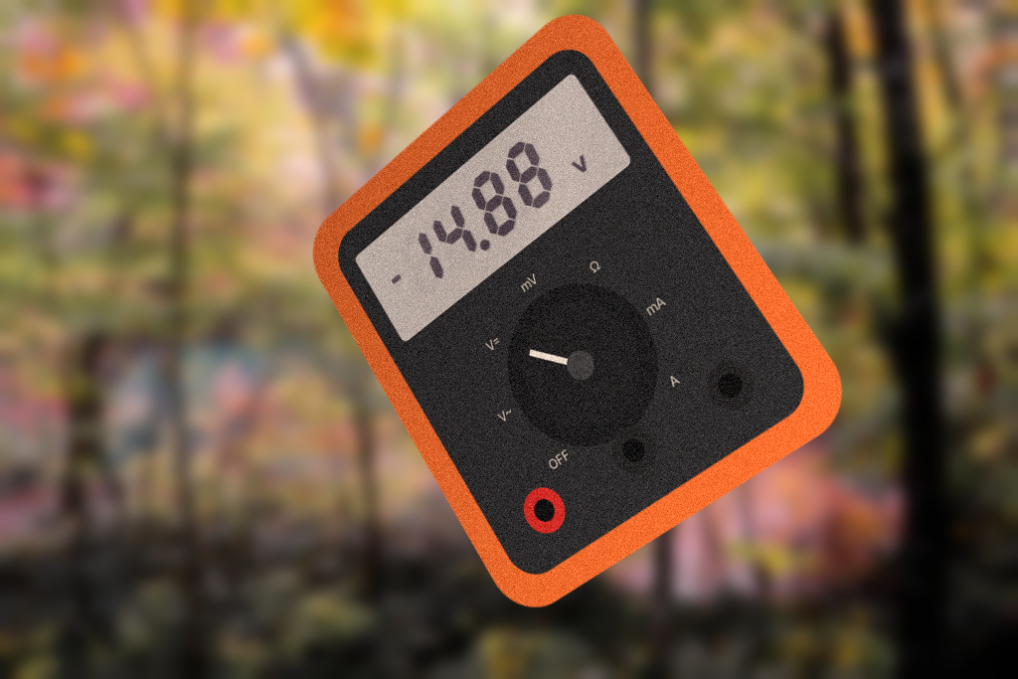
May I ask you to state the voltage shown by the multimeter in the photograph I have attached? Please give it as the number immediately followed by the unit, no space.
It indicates -14.88V
